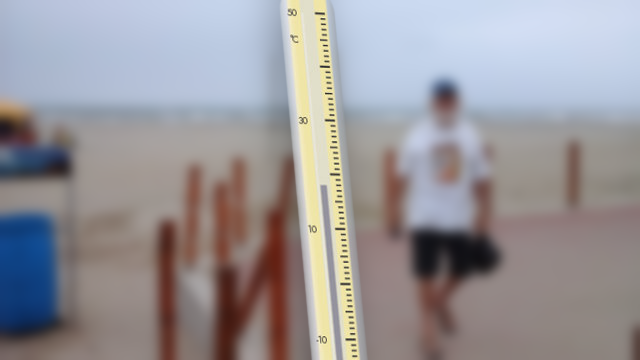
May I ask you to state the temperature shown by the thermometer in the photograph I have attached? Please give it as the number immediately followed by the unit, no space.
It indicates 18°C
